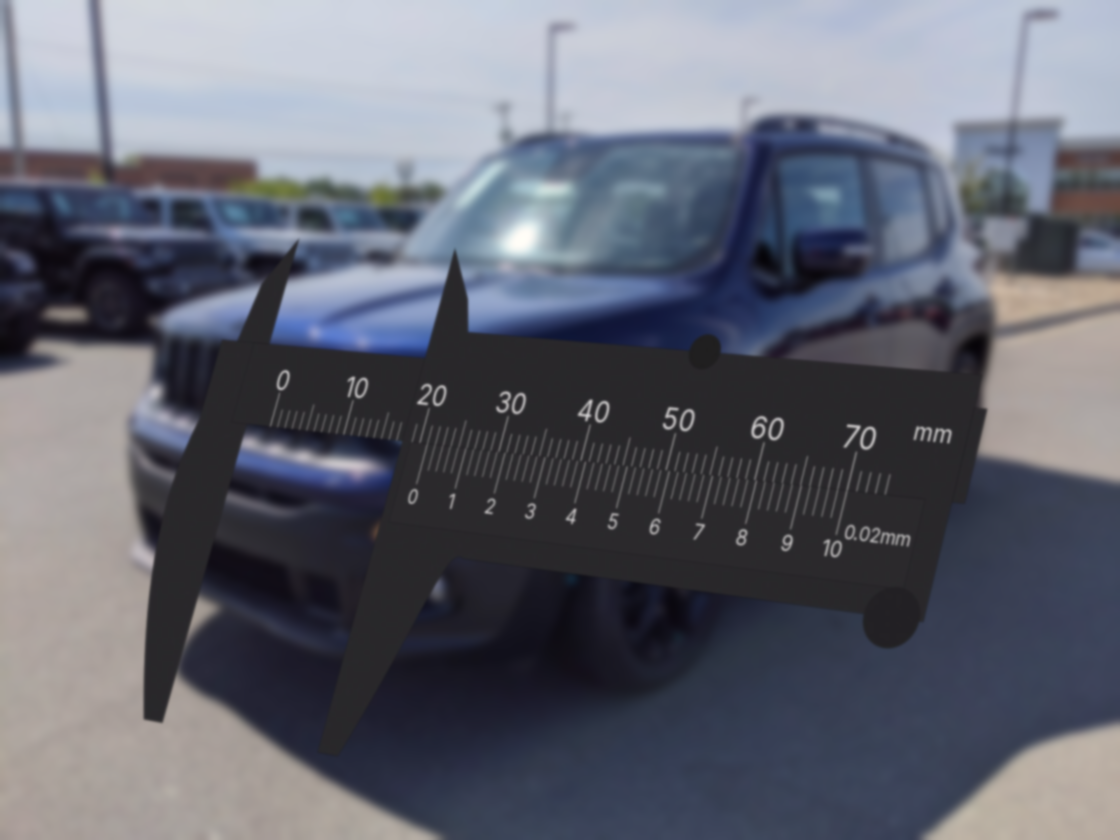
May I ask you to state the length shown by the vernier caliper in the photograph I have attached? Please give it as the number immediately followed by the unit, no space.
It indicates 21.0mm
